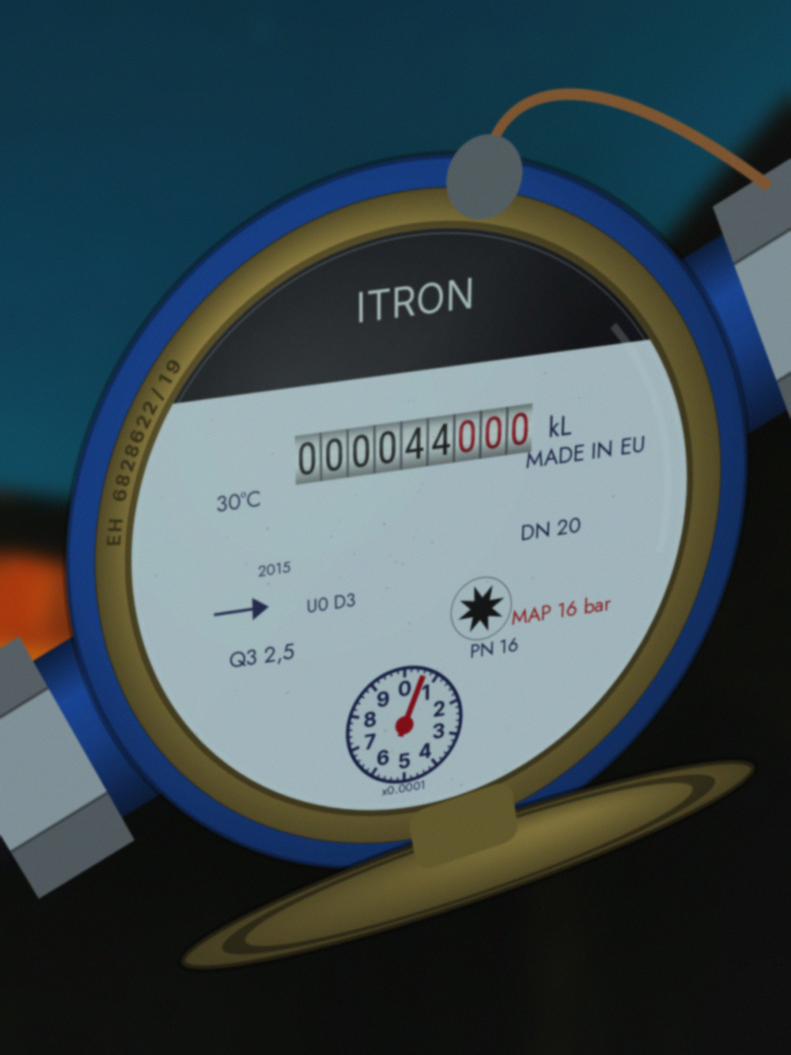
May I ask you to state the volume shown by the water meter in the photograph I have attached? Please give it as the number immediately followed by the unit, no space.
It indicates 44.0000kL
